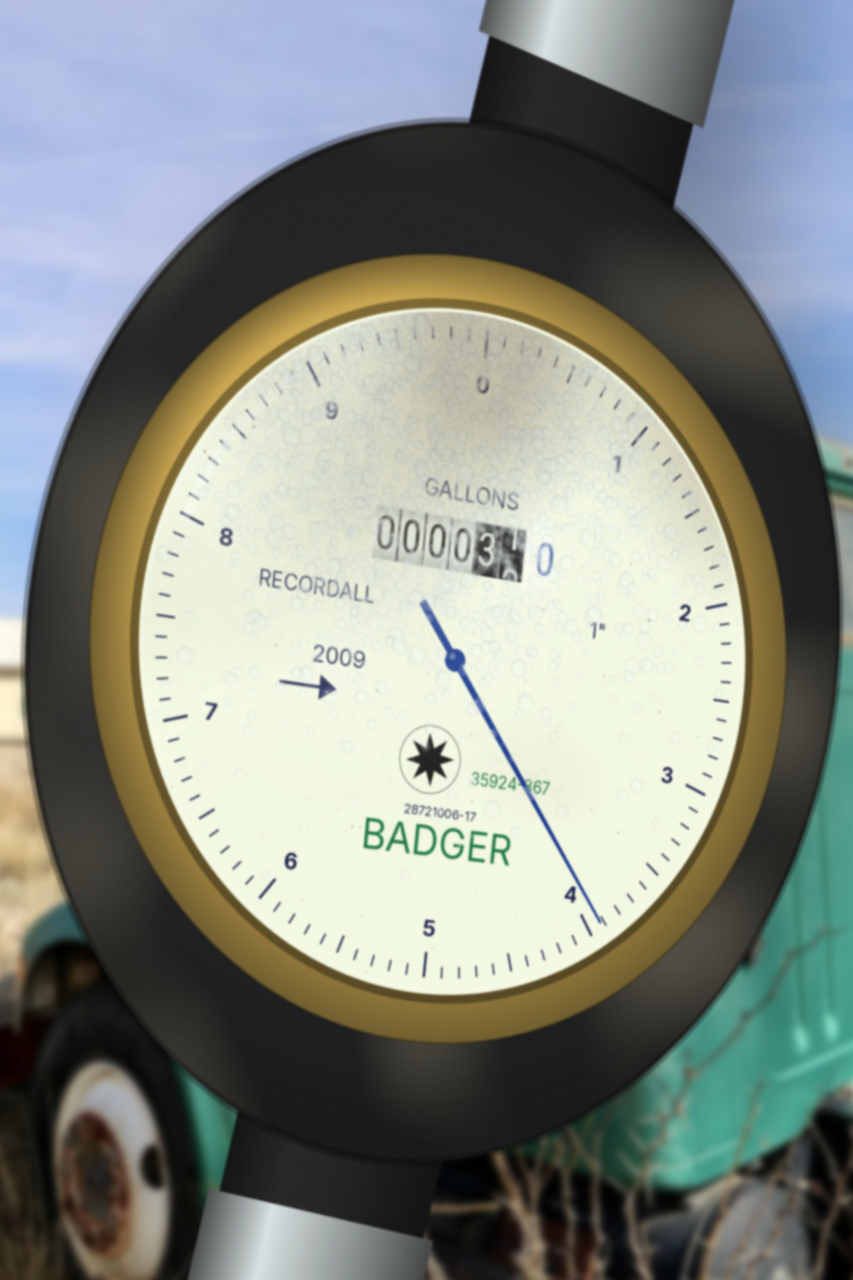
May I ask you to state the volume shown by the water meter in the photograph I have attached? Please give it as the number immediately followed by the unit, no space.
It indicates 313.9gal
